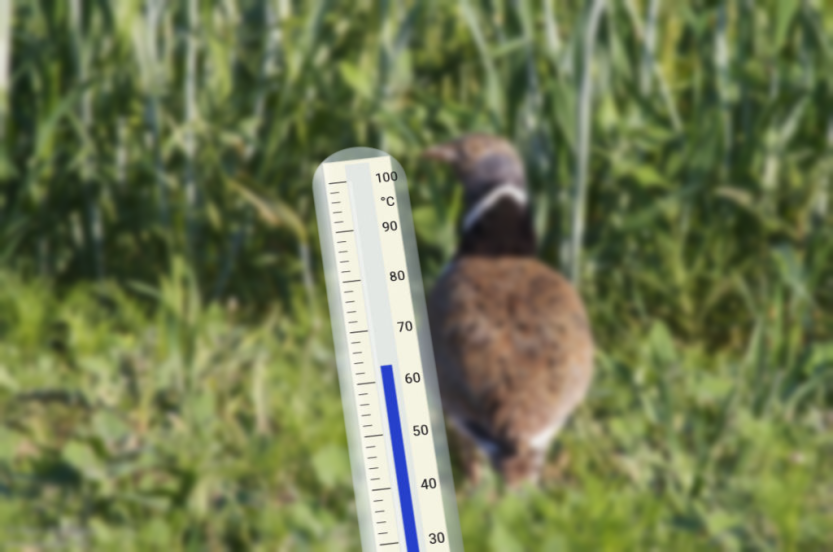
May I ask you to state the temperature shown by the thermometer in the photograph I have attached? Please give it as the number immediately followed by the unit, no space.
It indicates 63°C
